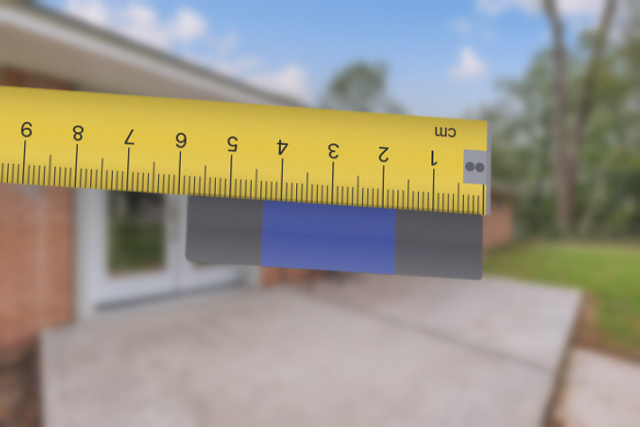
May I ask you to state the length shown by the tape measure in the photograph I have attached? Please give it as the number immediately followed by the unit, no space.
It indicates 5.8cm
